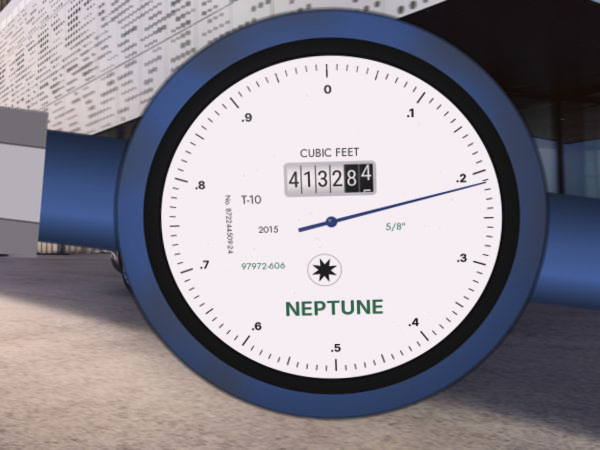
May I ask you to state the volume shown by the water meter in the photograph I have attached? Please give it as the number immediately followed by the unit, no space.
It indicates 413284.21ft³
